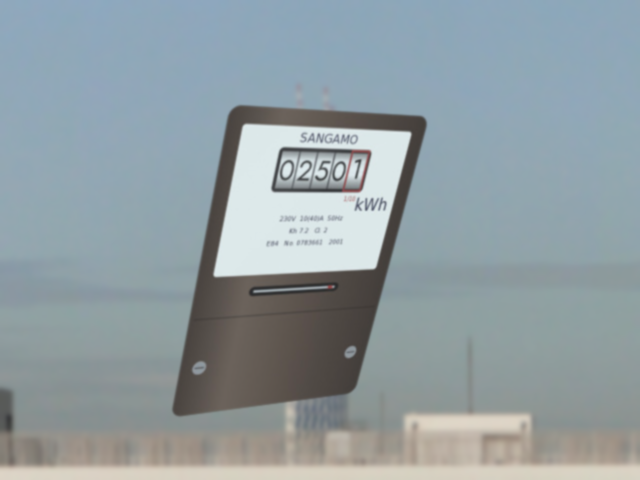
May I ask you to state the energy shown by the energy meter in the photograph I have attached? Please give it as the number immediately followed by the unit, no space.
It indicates 250.1kWh
